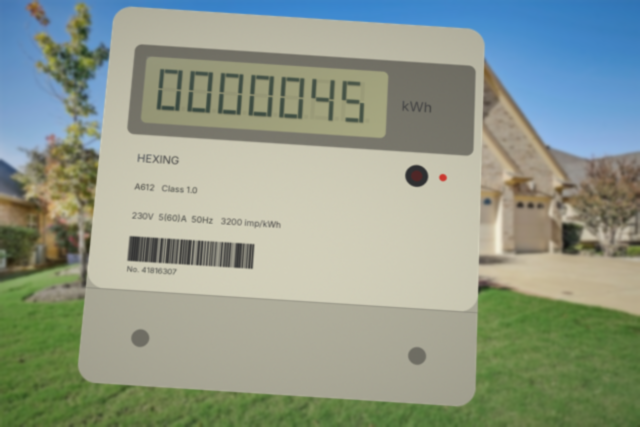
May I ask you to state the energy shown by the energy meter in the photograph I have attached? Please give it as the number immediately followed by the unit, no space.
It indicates 45kWh
